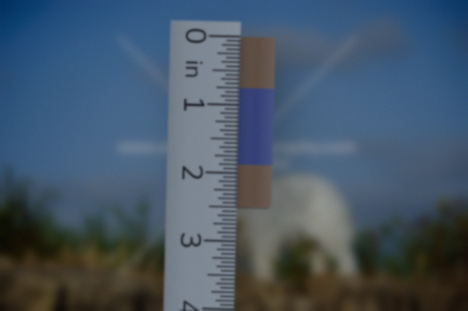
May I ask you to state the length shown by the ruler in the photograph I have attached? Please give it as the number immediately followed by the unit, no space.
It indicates 2.5in
